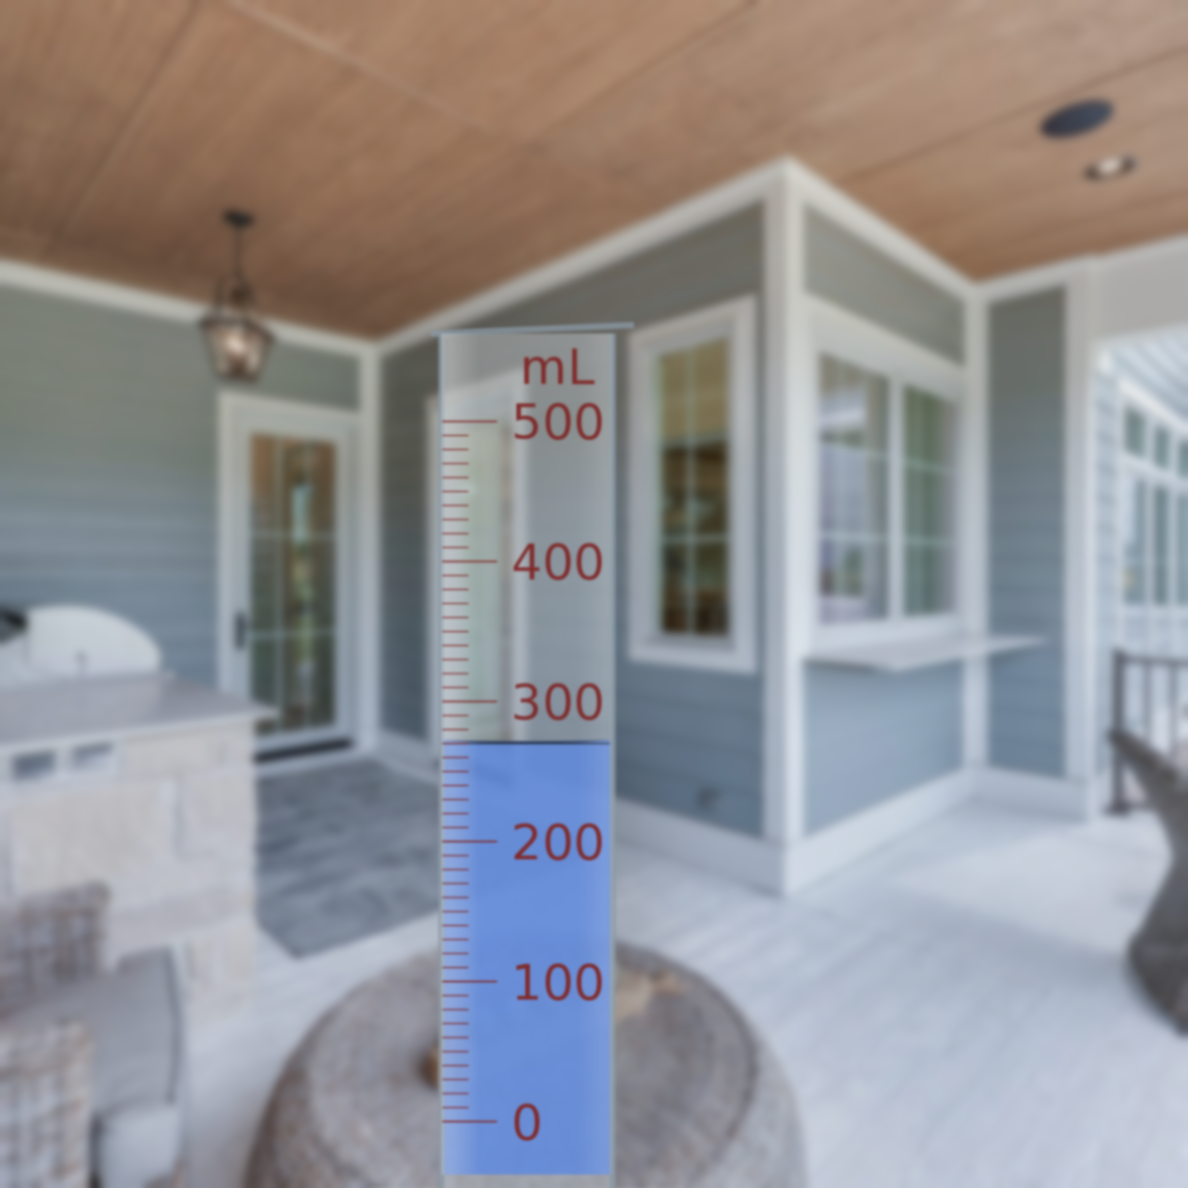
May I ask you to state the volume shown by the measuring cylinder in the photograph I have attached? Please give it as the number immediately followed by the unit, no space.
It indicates 270mL
